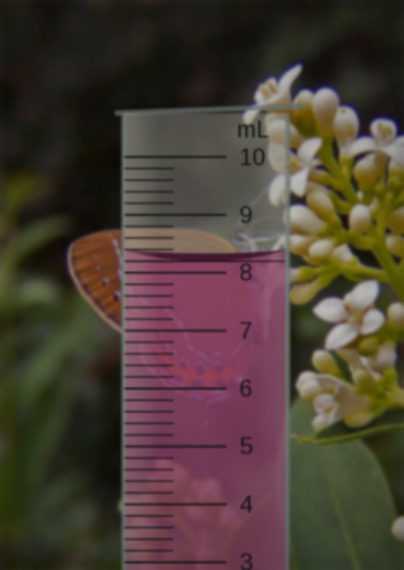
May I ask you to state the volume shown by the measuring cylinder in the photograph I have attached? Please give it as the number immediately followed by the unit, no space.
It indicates 8.2mL
